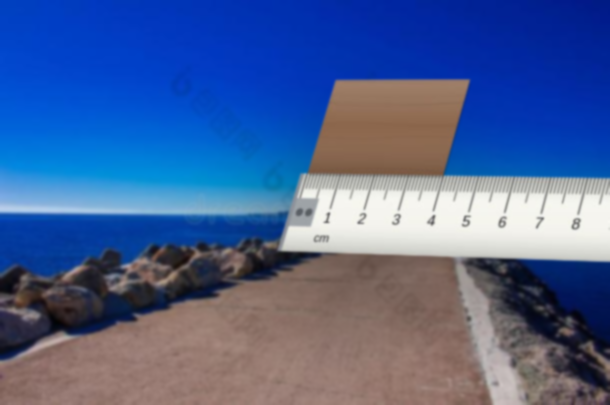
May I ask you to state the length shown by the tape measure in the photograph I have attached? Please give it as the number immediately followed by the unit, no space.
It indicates 4cm
